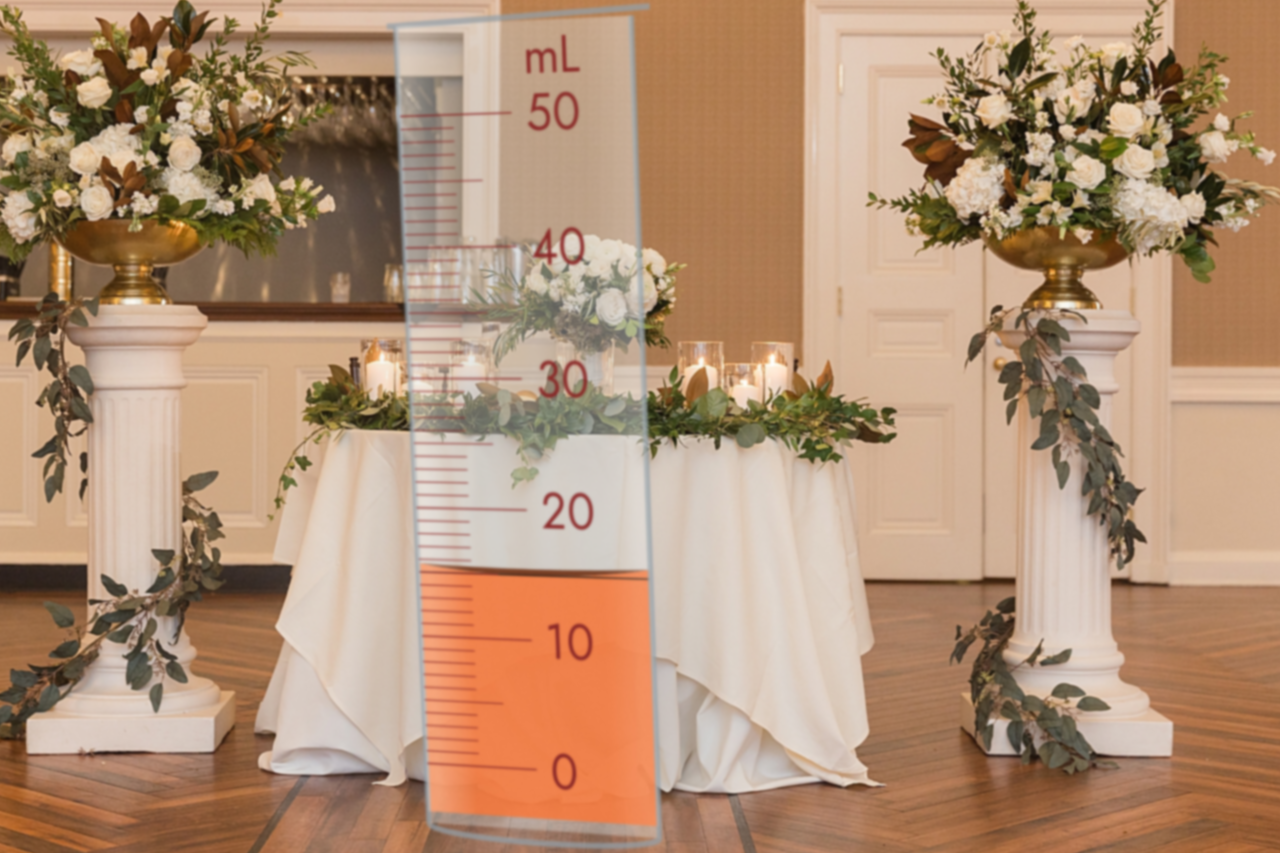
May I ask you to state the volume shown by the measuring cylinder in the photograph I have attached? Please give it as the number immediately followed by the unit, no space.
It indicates 15mL
